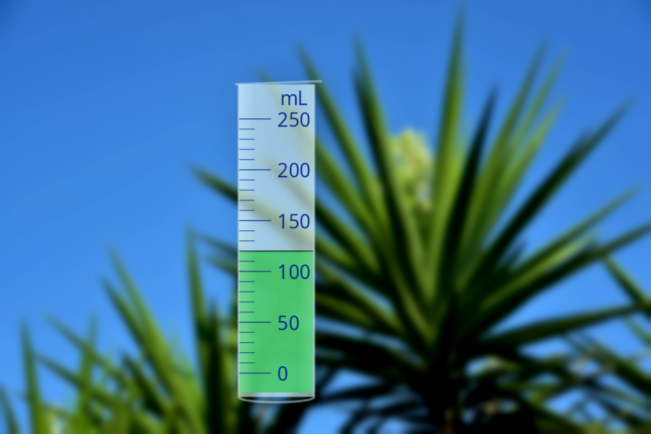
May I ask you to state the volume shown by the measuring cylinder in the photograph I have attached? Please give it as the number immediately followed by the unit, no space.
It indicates 120mL
